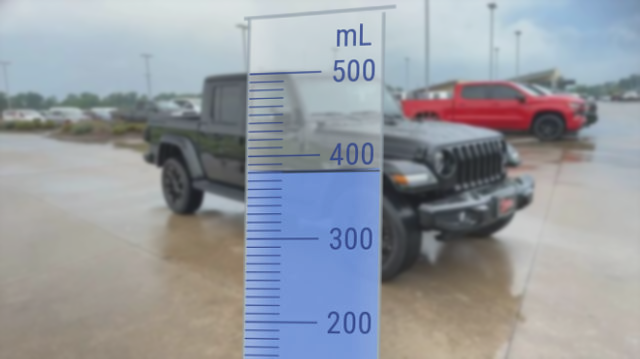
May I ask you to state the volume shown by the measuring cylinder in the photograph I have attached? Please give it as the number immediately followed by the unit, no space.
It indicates 380mL
